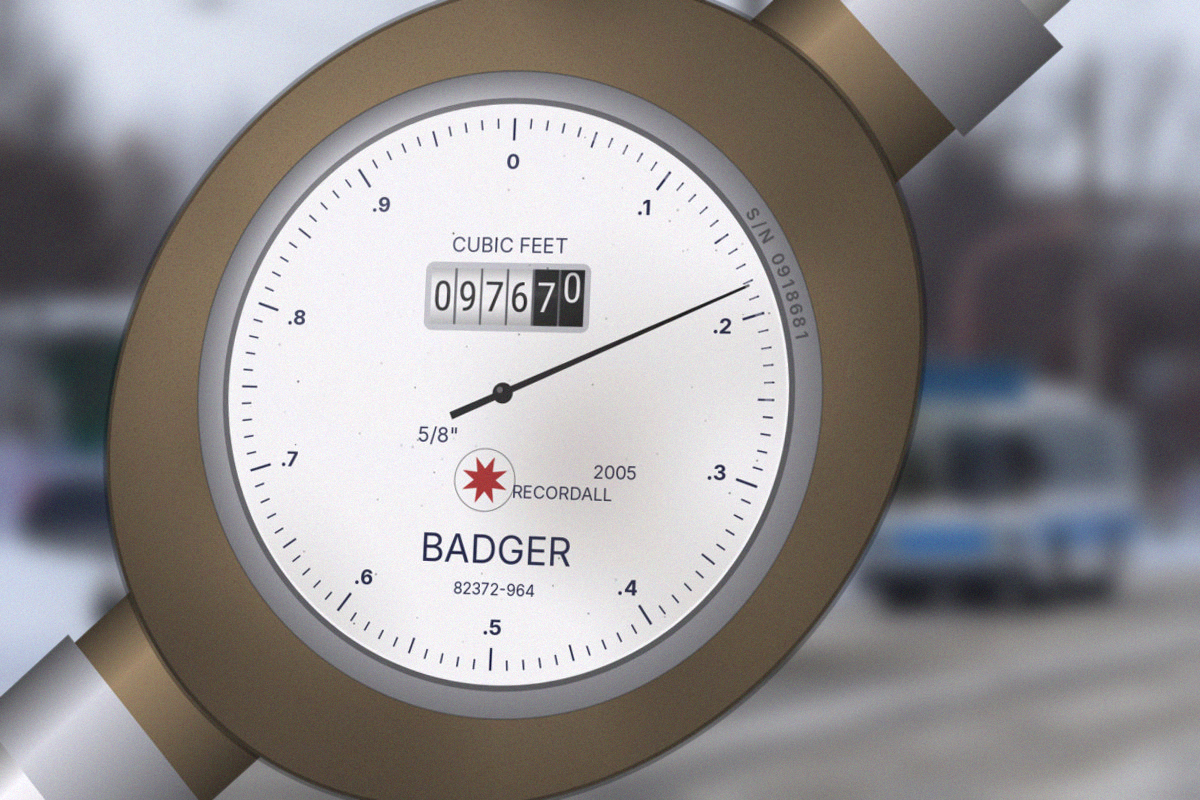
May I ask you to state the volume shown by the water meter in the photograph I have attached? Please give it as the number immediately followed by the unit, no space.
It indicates 97670.18ft³
